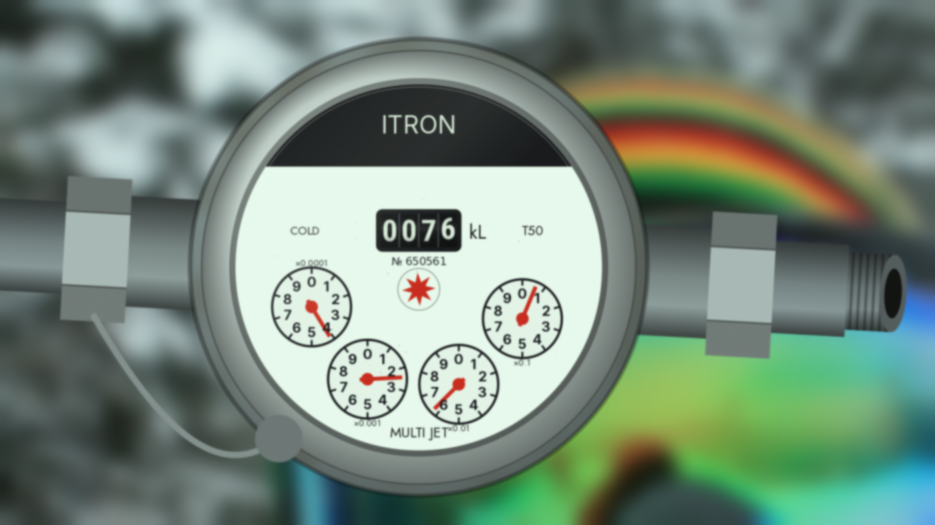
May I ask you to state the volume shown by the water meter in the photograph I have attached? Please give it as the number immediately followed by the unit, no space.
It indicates 76.0624kL
